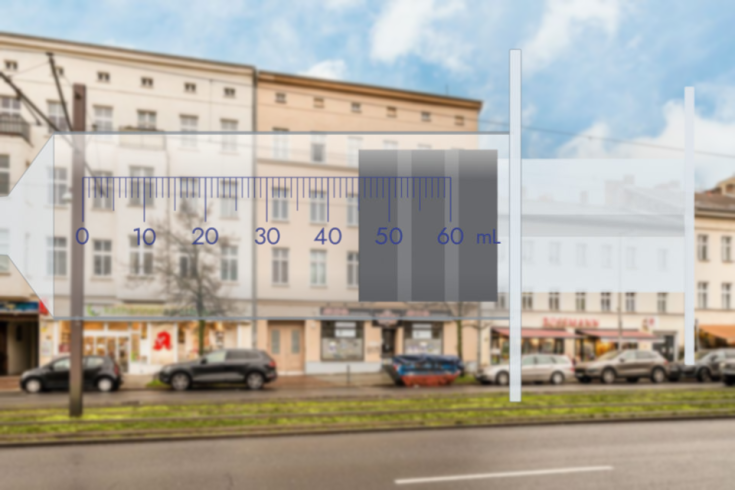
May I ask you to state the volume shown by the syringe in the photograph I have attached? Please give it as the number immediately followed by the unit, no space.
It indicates 45mL
